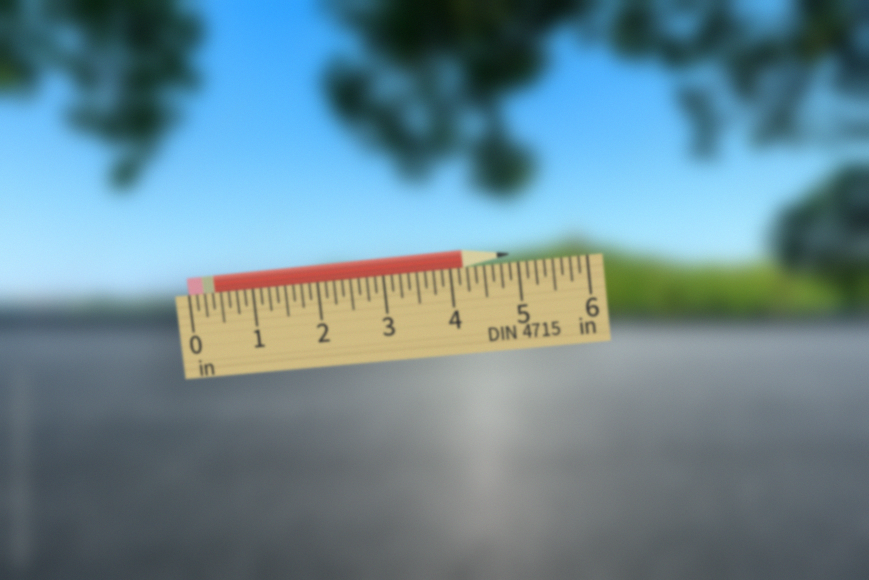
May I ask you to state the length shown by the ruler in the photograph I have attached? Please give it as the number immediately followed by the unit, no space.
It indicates 4.875in
